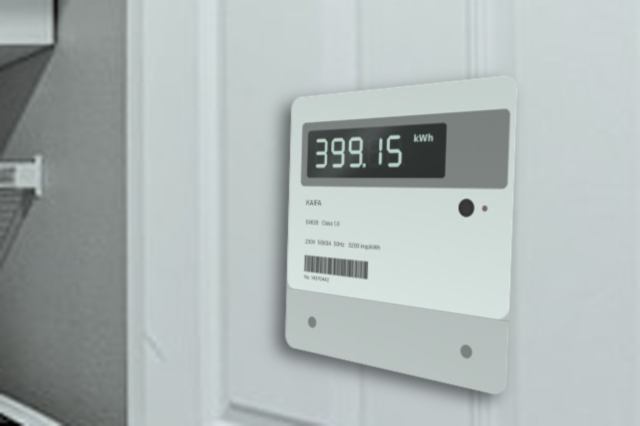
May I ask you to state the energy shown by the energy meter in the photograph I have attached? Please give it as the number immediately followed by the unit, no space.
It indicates 399.15kWh
